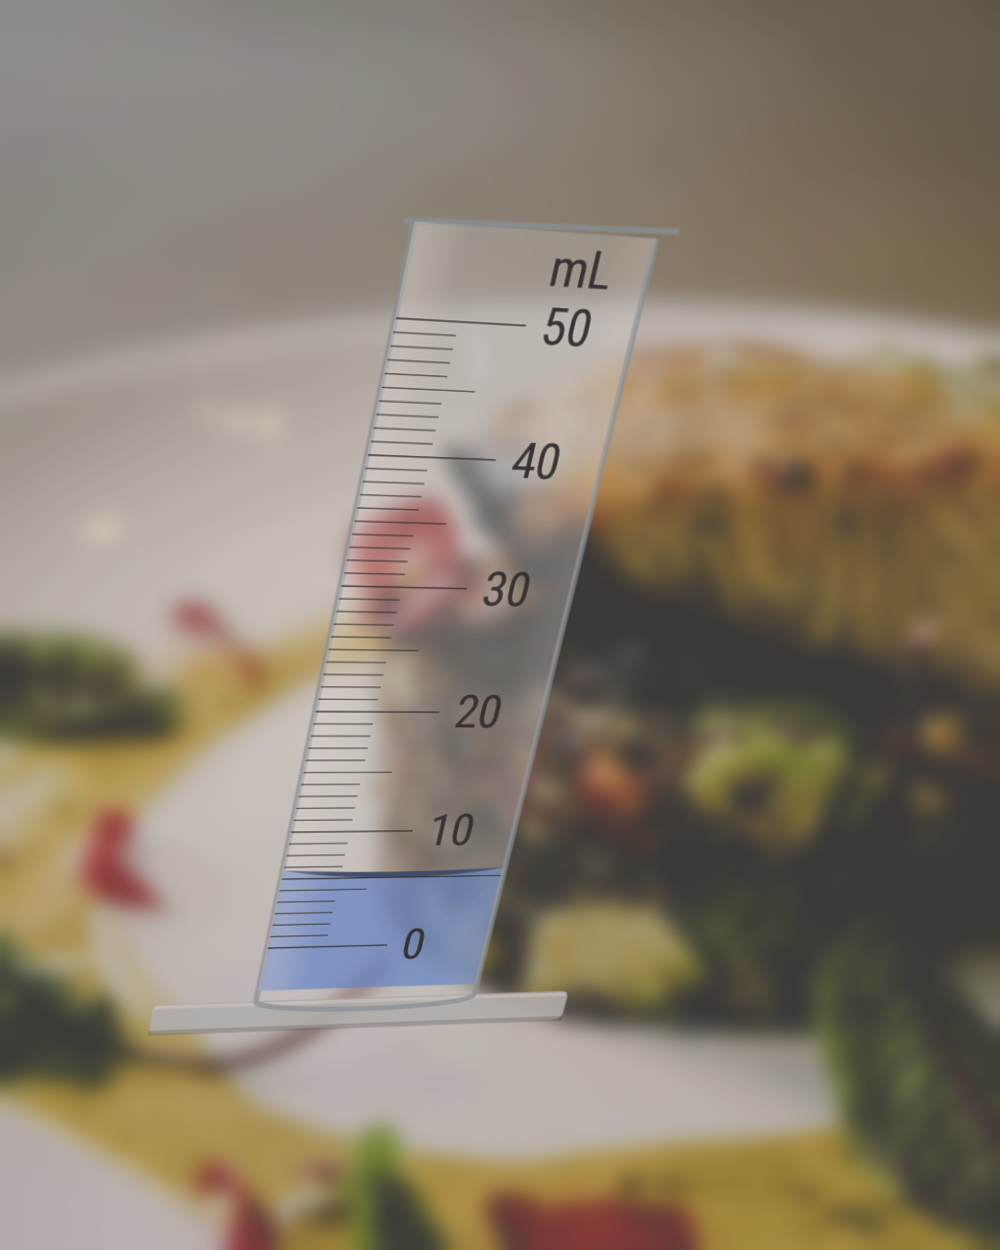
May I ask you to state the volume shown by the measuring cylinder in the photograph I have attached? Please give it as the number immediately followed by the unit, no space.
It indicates 6mL
